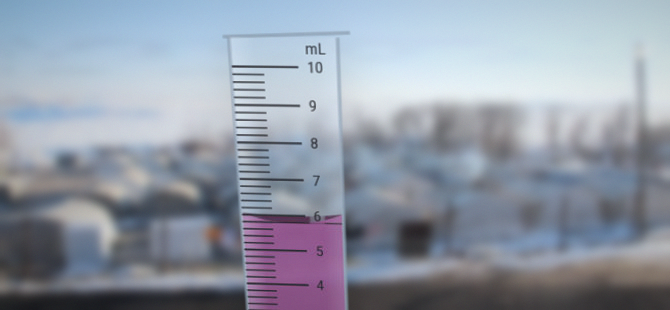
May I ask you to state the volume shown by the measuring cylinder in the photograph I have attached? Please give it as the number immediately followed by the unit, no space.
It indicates 5.8mL
